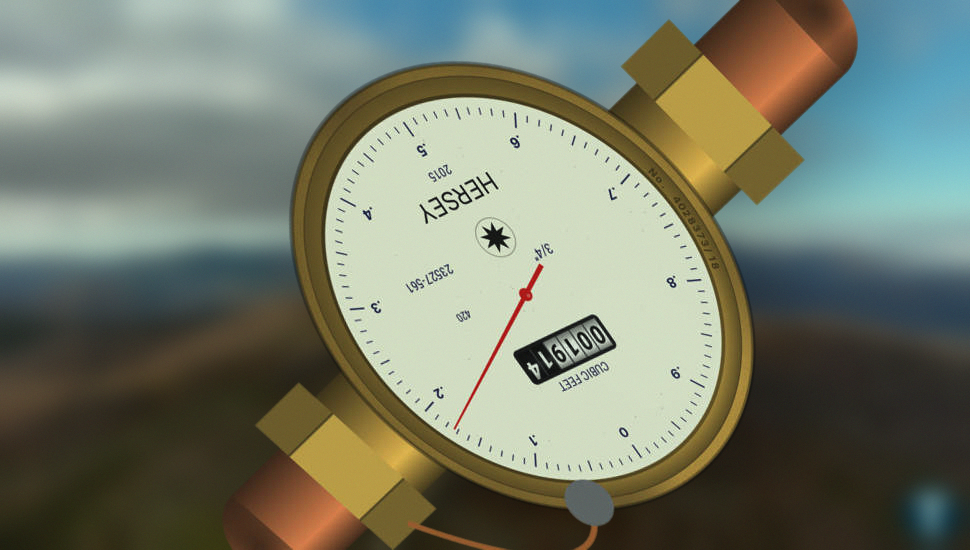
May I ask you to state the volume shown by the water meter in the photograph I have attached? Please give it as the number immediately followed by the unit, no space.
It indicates 1914.17ft³
